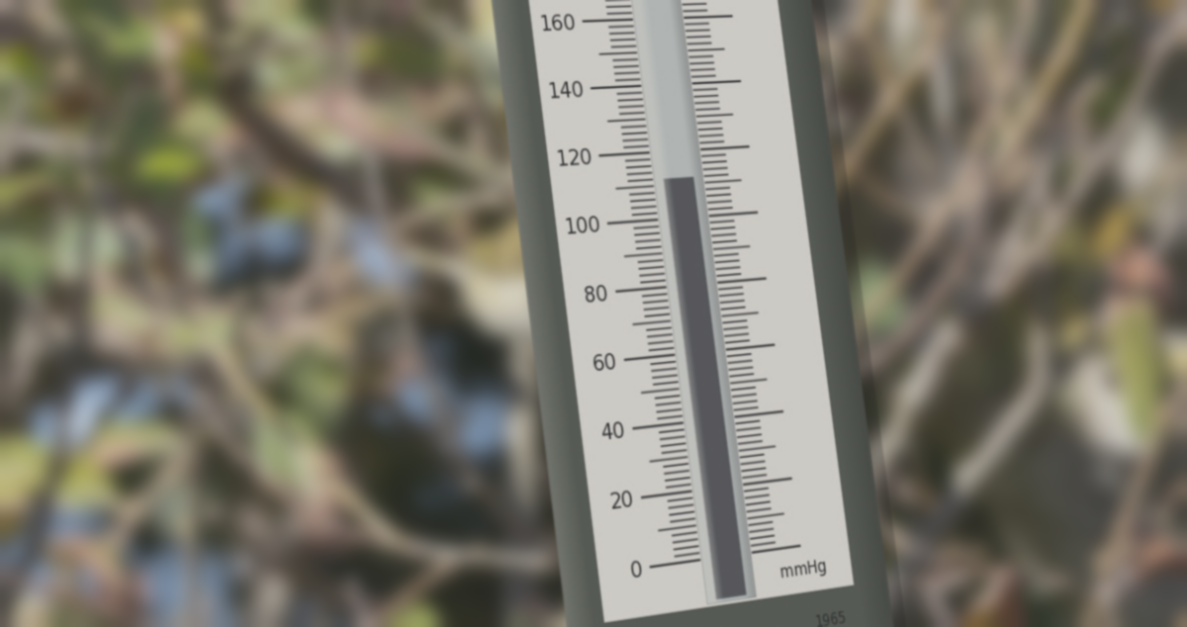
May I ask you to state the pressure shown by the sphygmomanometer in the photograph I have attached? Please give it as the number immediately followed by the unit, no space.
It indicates 112mmHg
